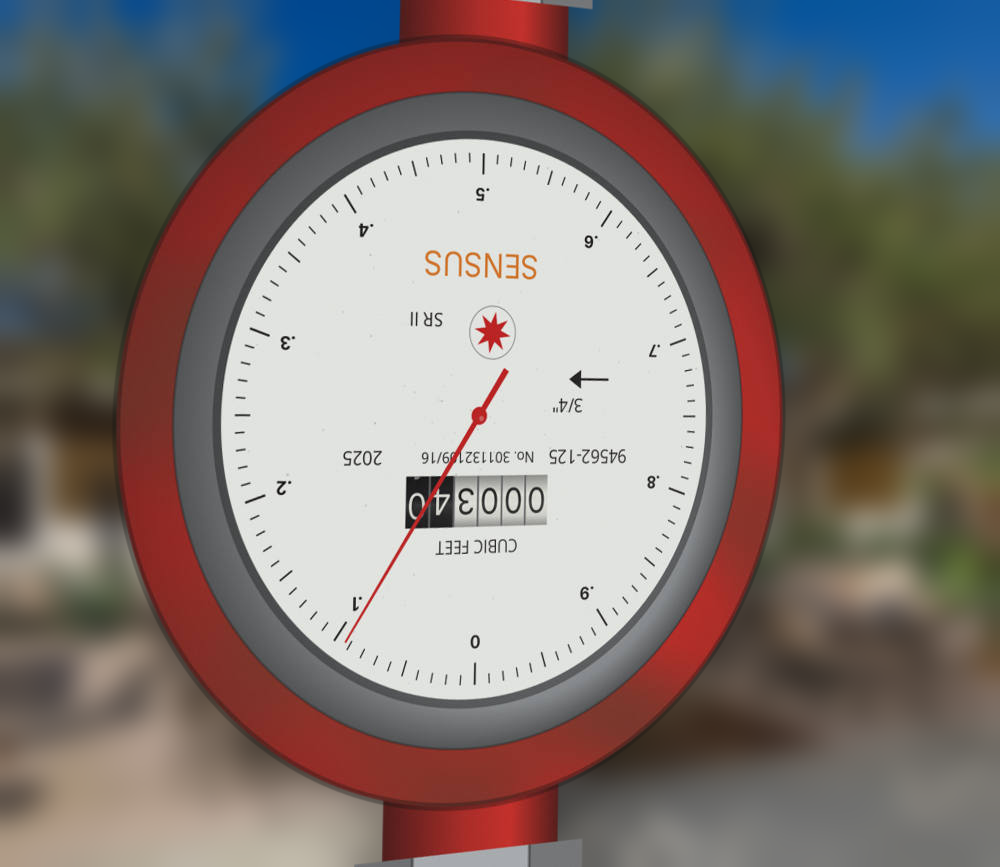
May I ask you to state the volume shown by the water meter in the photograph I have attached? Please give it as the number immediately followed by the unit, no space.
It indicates 340.09ft³
